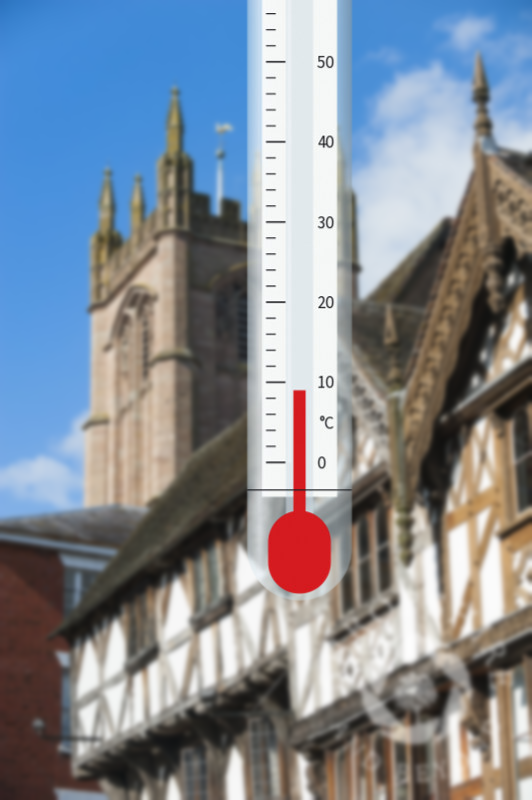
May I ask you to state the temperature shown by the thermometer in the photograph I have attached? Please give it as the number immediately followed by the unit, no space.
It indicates 9°C
